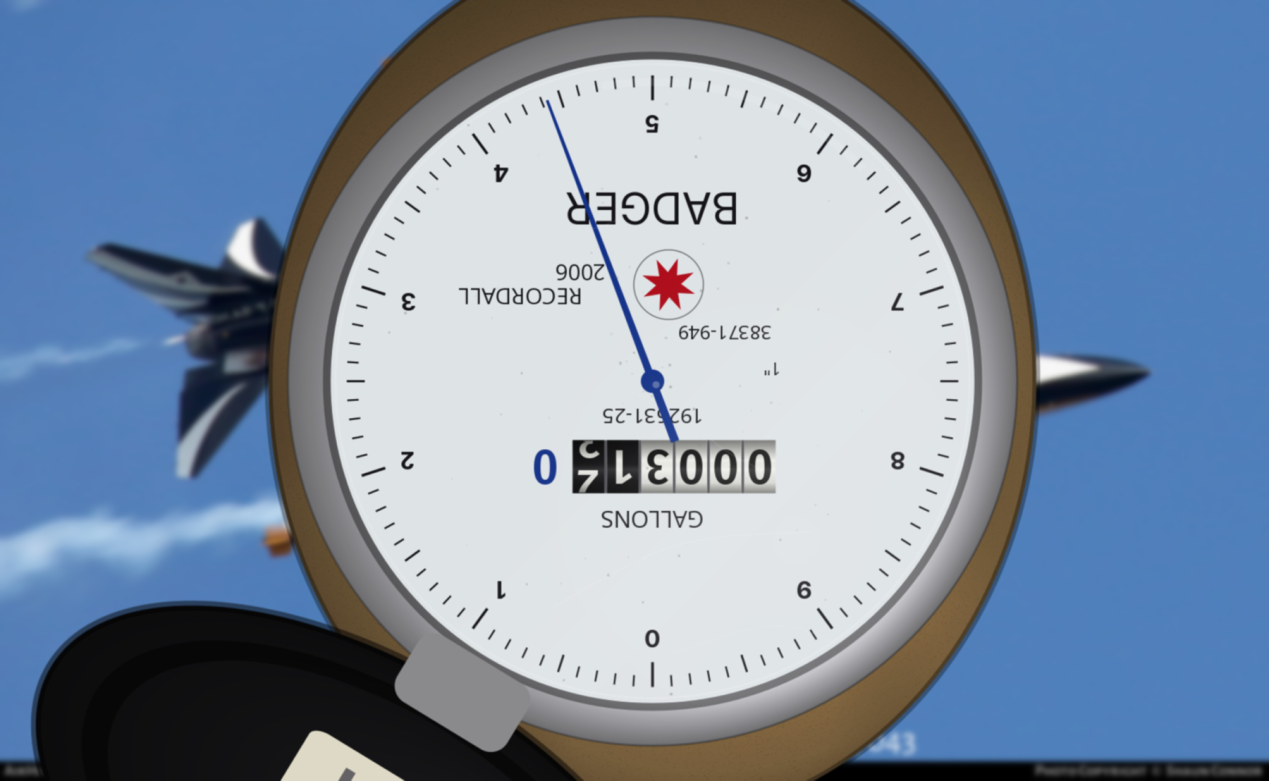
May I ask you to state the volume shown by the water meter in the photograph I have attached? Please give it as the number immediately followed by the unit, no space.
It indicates 3124.4gal
